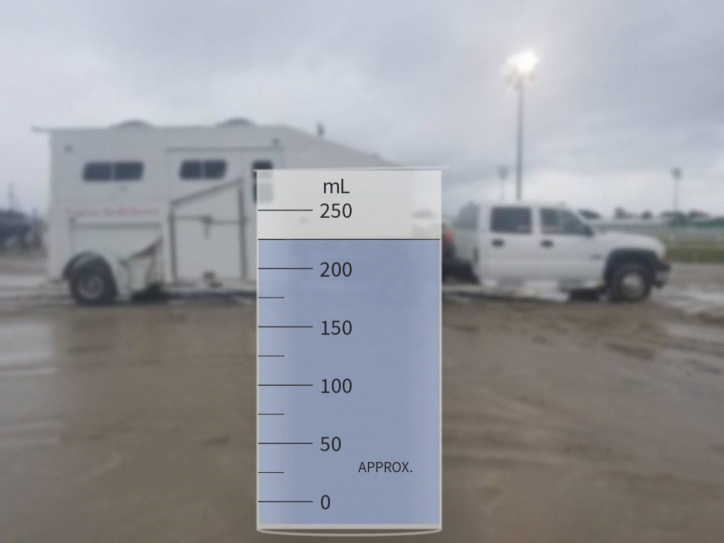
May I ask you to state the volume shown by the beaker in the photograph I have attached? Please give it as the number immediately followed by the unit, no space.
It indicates 225mL
